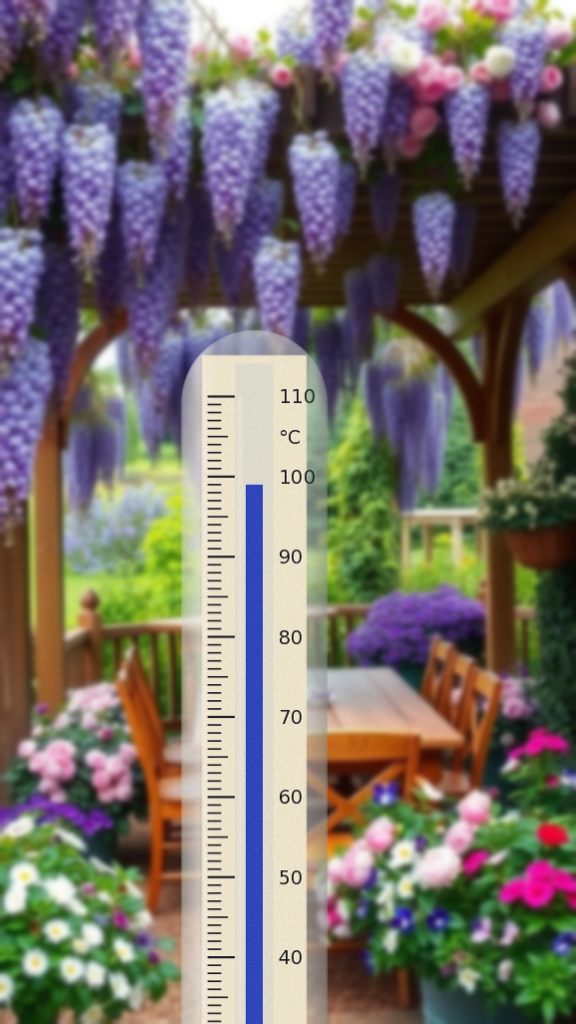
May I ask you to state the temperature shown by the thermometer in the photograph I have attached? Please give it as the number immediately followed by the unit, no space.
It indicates 99°C
